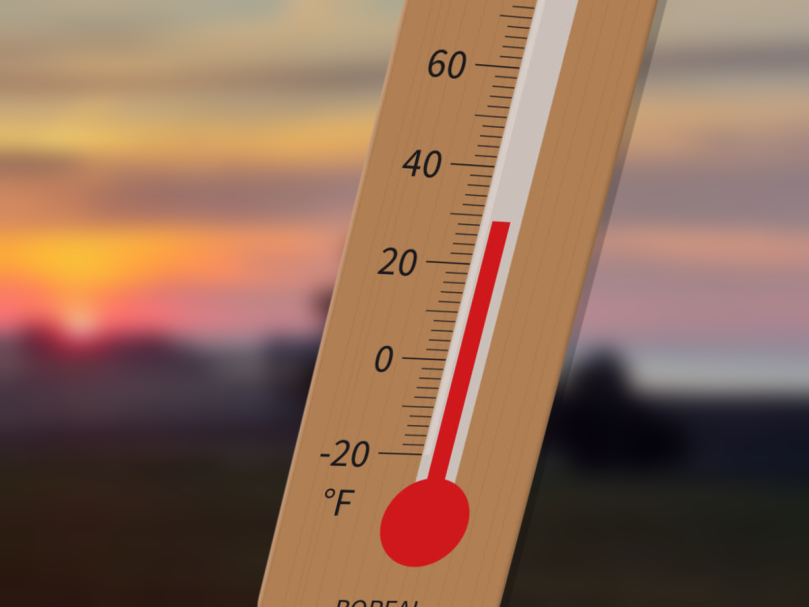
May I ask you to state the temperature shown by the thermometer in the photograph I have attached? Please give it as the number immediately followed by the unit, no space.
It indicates 29°F
